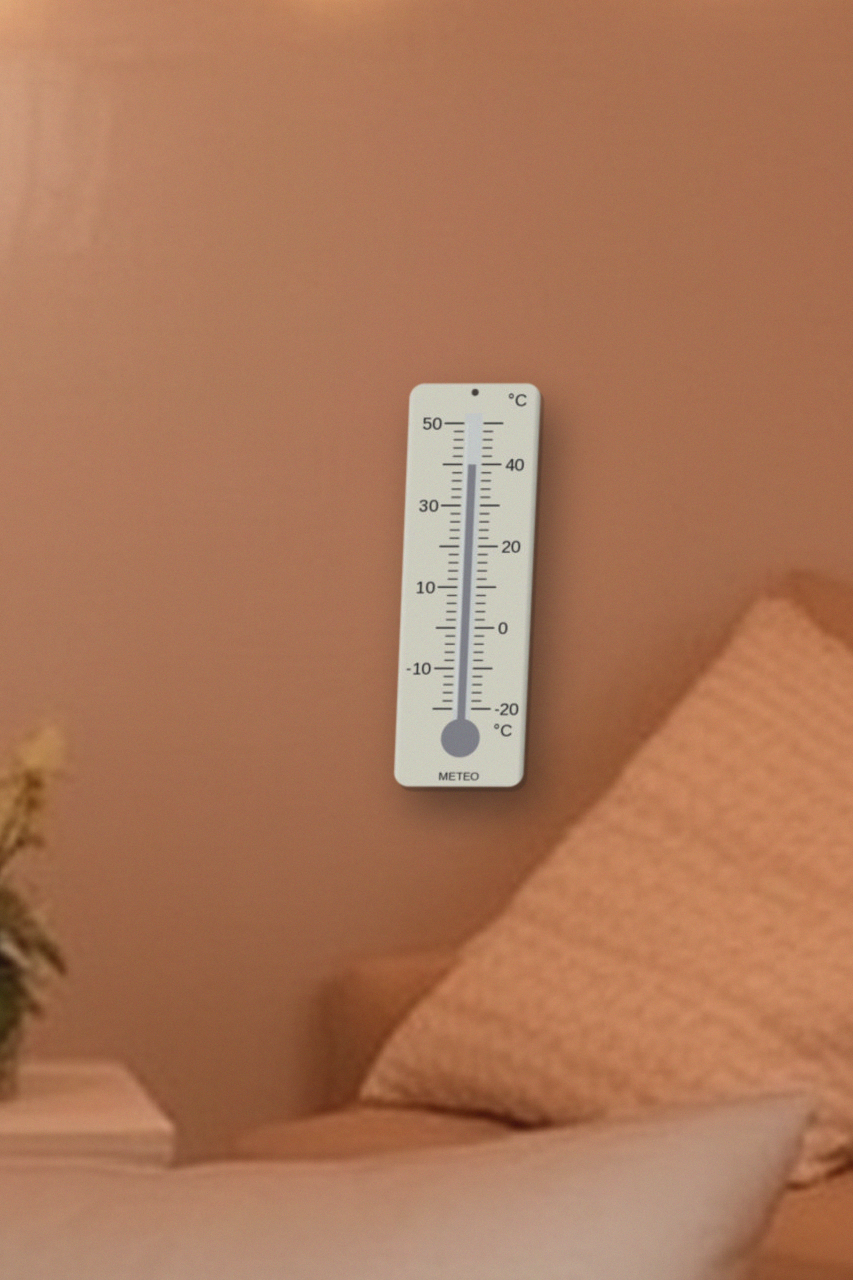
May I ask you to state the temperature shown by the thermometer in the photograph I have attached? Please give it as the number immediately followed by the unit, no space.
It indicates 40°C
